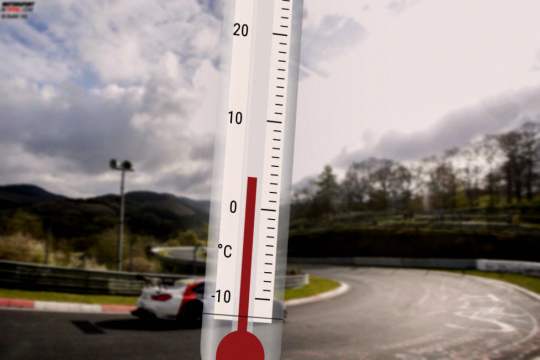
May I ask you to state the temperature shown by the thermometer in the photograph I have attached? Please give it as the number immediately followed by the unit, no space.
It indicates 3.5°C
